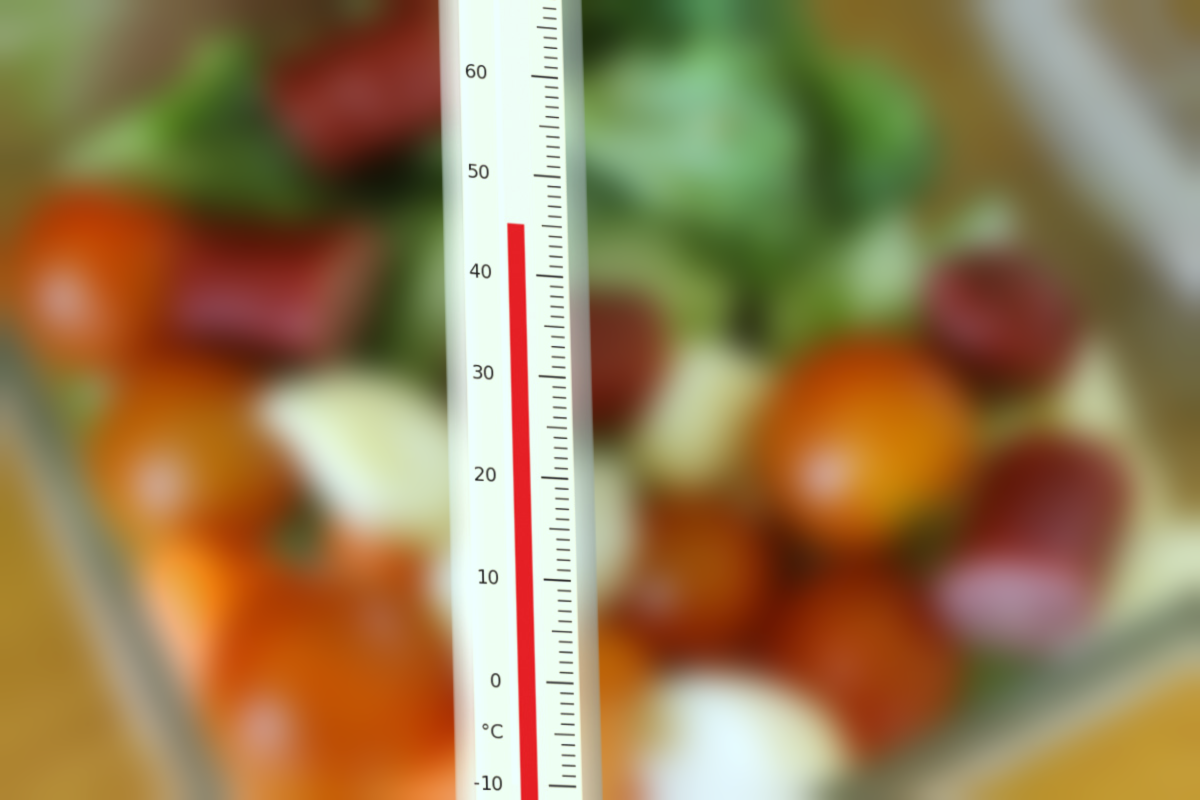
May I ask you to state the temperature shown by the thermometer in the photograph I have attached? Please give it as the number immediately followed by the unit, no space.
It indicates 45°C
